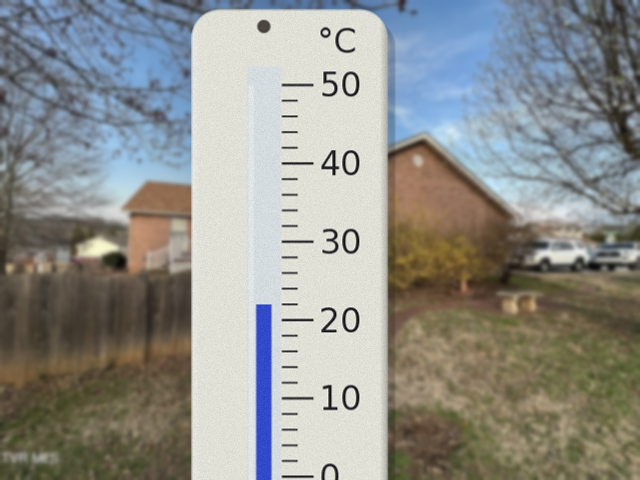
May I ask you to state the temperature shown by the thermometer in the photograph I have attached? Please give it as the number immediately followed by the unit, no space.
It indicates 22°C
